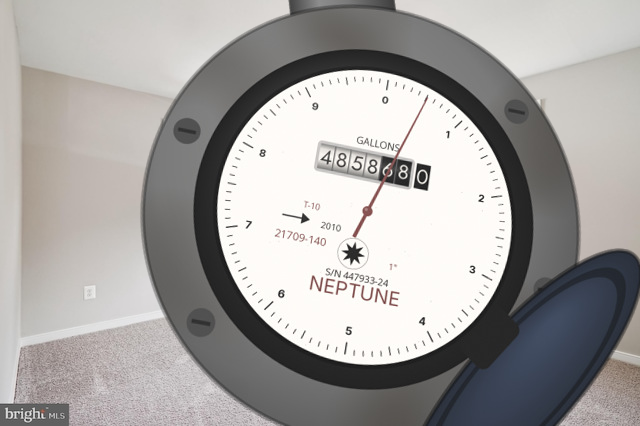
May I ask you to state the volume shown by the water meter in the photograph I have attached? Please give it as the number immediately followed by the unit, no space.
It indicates 4858680.5gal
